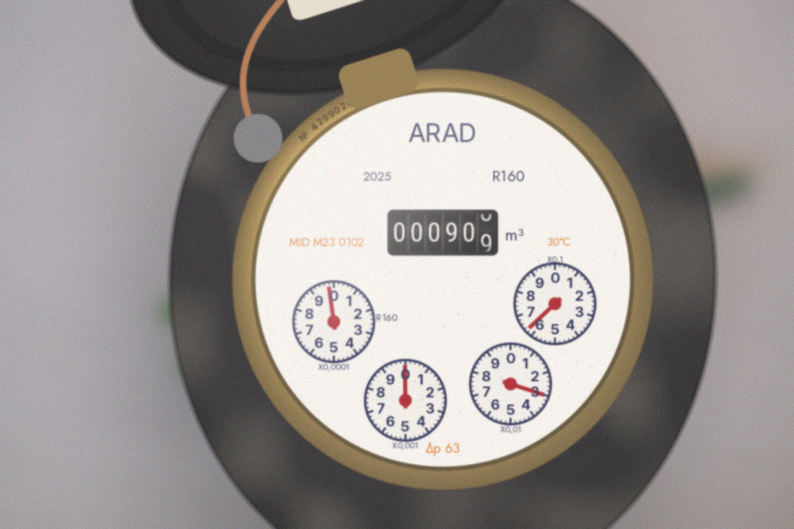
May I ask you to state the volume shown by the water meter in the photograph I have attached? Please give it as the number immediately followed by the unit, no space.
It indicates 908.6299m³
